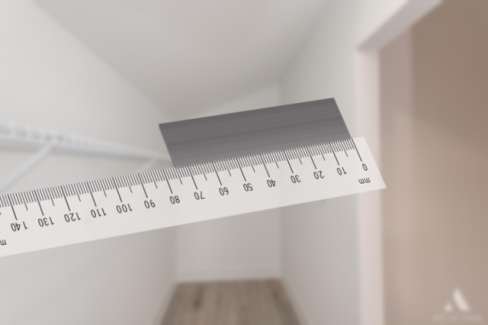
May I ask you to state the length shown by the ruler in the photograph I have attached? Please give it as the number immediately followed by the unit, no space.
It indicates 75mm
